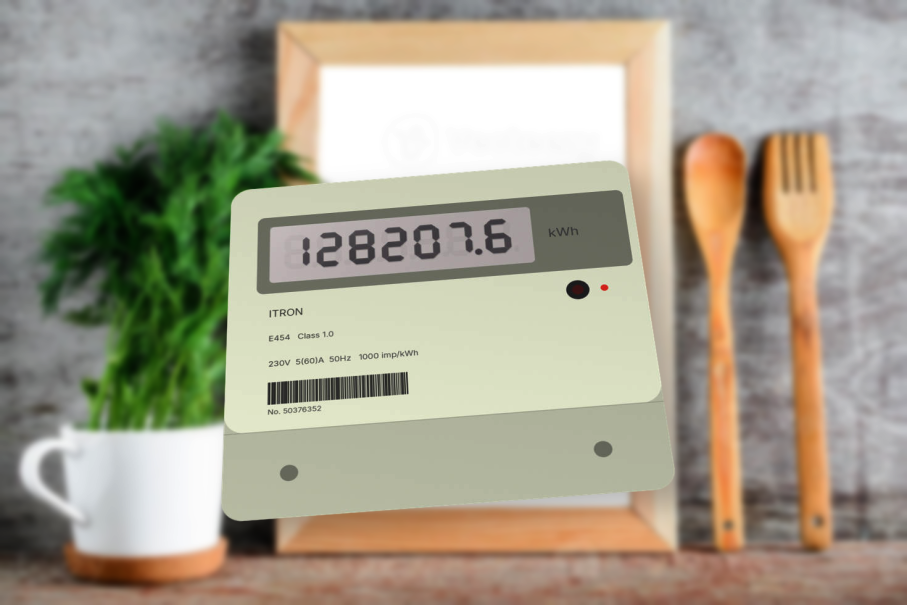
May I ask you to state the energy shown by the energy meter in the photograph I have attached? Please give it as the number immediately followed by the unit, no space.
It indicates 128207.6kWh
